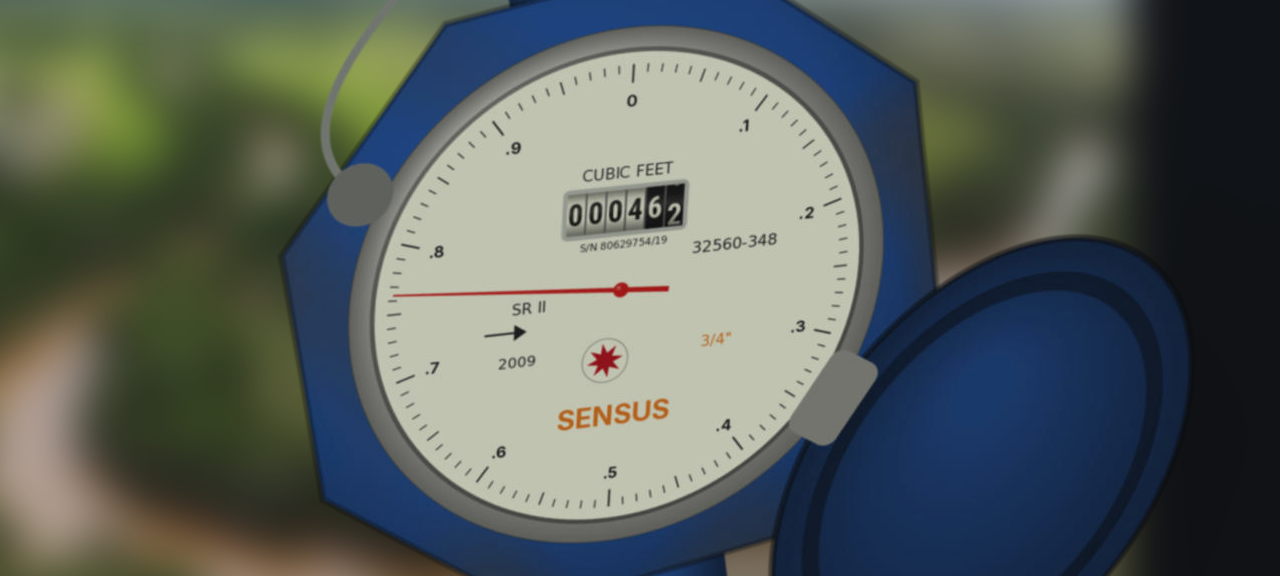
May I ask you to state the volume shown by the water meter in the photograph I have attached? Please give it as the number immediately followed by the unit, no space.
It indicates 461.76ft³
